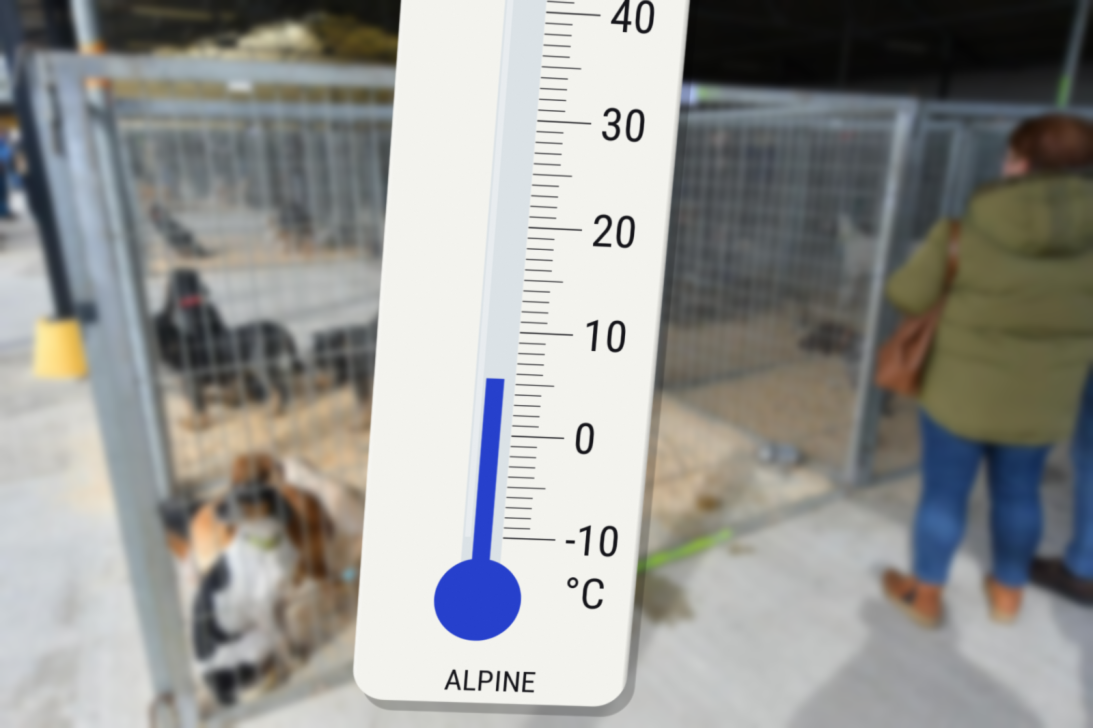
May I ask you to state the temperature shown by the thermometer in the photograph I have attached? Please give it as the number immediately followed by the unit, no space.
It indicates 5.5°C
